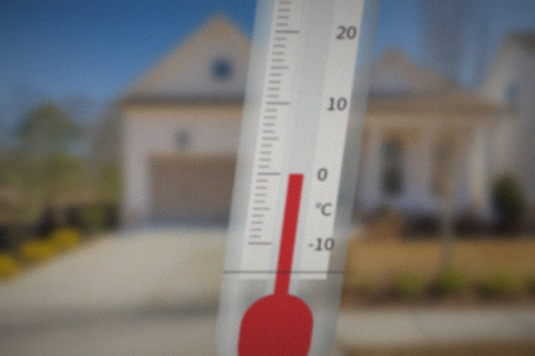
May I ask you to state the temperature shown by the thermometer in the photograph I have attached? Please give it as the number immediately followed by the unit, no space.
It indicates 0°C
